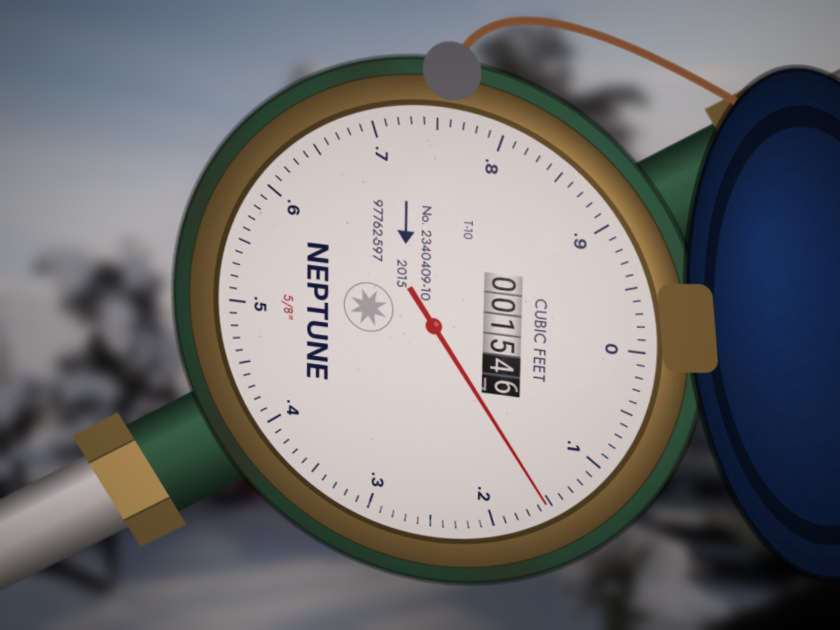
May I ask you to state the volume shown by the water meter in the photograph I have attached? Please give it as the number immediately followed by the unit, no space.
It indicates 1546.15ft³
